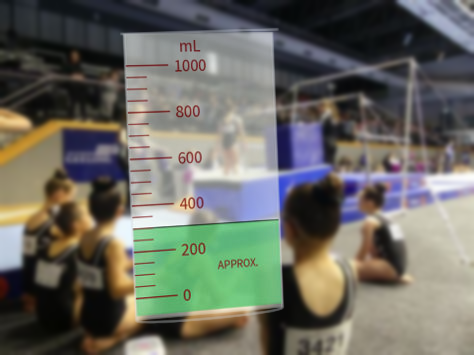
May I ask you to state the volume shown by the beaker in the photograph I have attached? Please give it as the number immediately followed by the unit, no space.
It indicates 300mL
